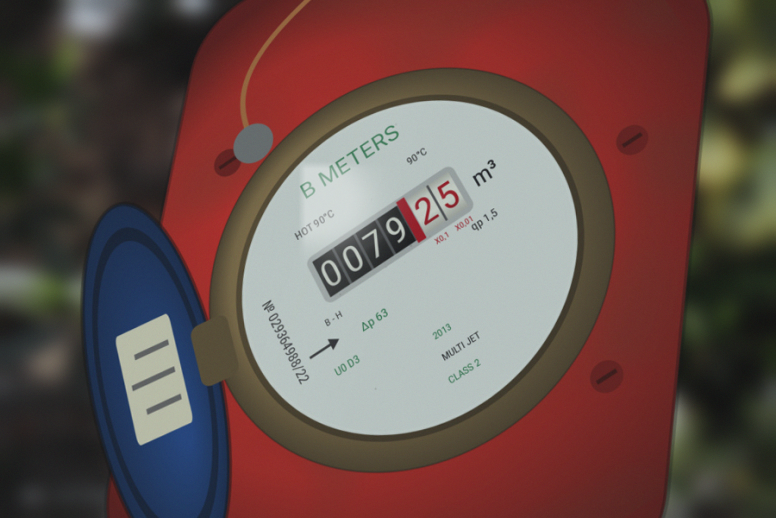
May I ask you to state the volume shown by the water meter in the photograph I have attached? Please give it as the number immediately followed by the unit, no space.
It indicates 79.25m³
